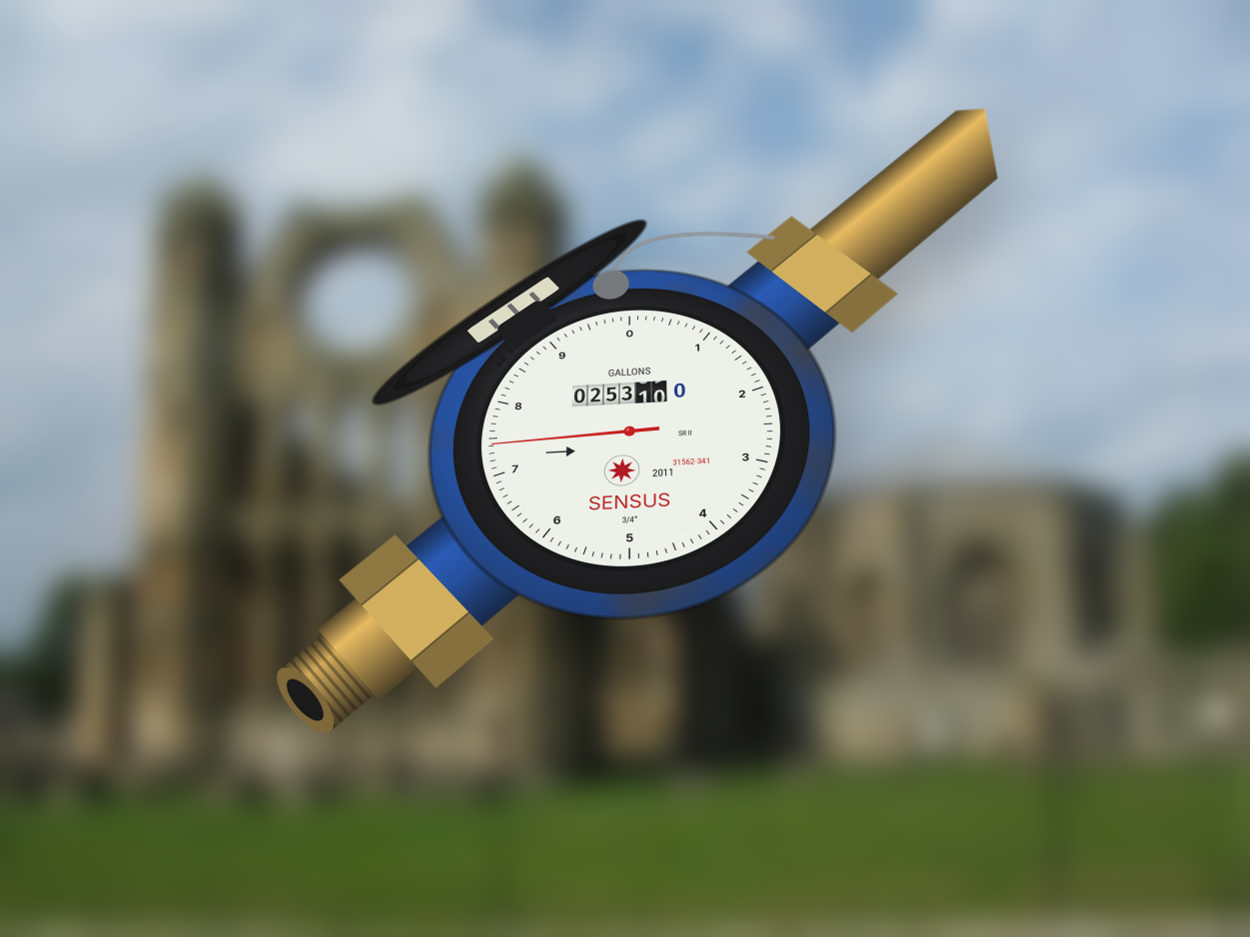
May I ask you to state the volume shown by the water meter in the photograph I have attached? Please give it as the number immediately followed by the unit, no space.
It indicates 253097.4gal
